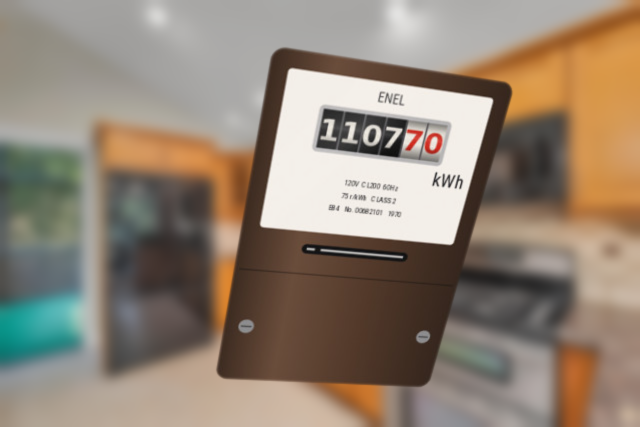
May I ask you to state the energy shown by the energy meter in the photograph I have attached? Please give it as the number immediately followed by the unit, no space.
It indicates 1107.70kWh
